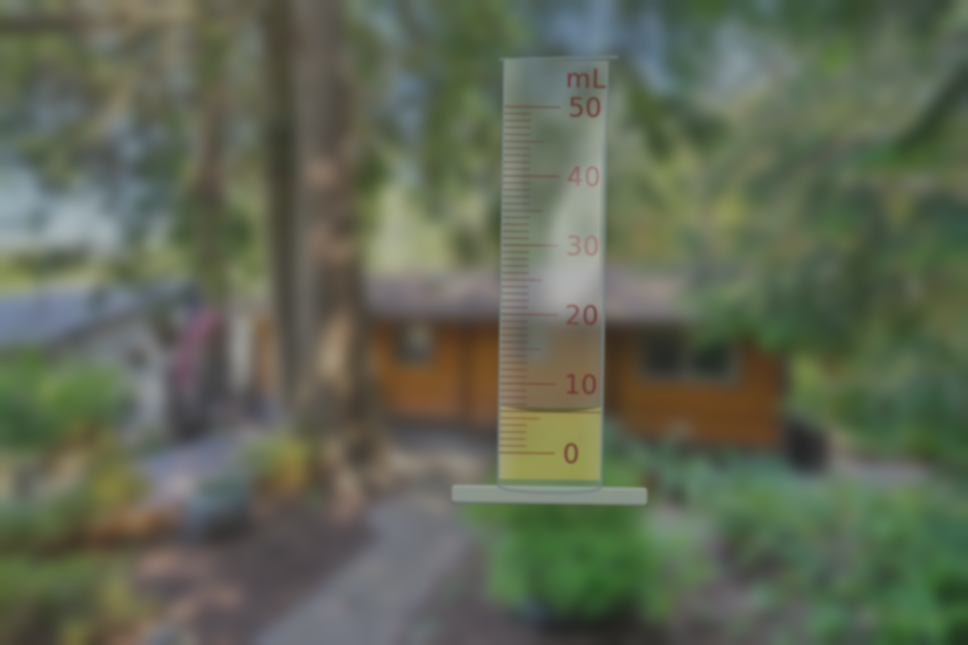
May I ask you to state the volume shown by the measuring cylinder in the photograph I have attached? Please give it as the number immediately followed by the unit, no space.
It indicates 6mL
